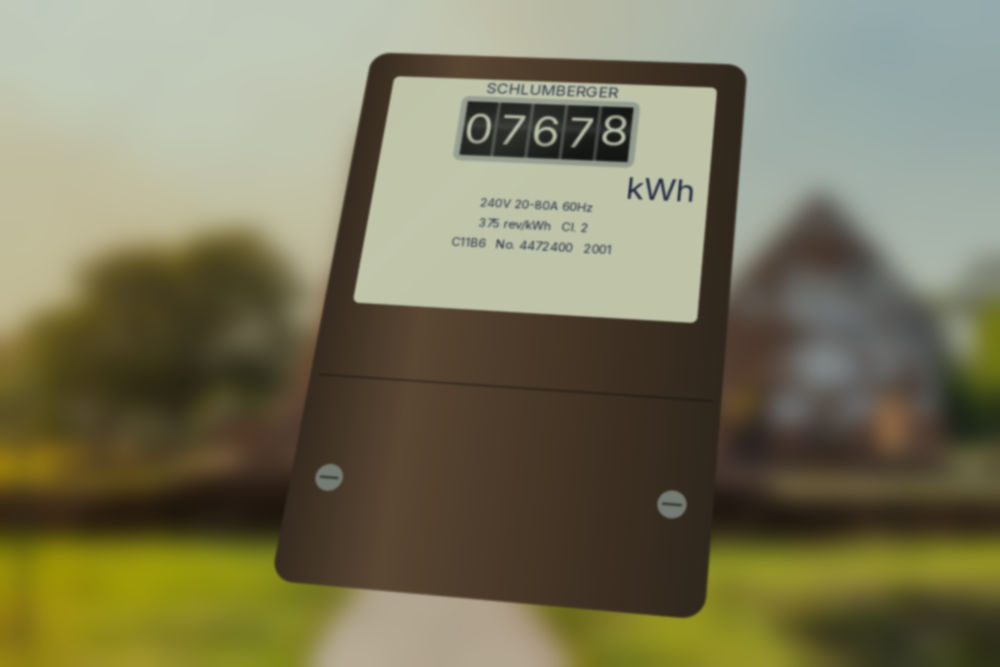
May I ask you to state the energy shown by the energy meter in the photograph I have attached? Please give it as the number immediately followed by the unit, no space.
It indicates 7678kWh
